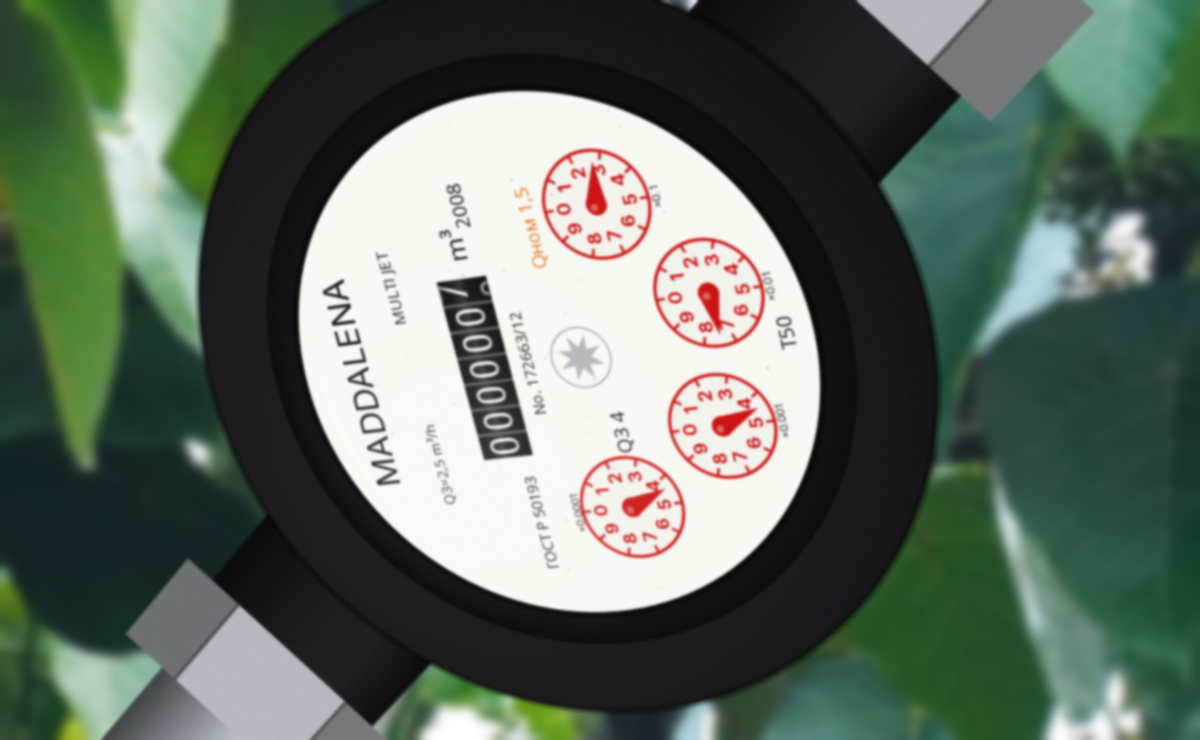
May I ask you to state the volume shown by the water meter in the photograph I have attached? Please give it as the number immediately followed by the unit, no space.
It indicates 7.2744m³
